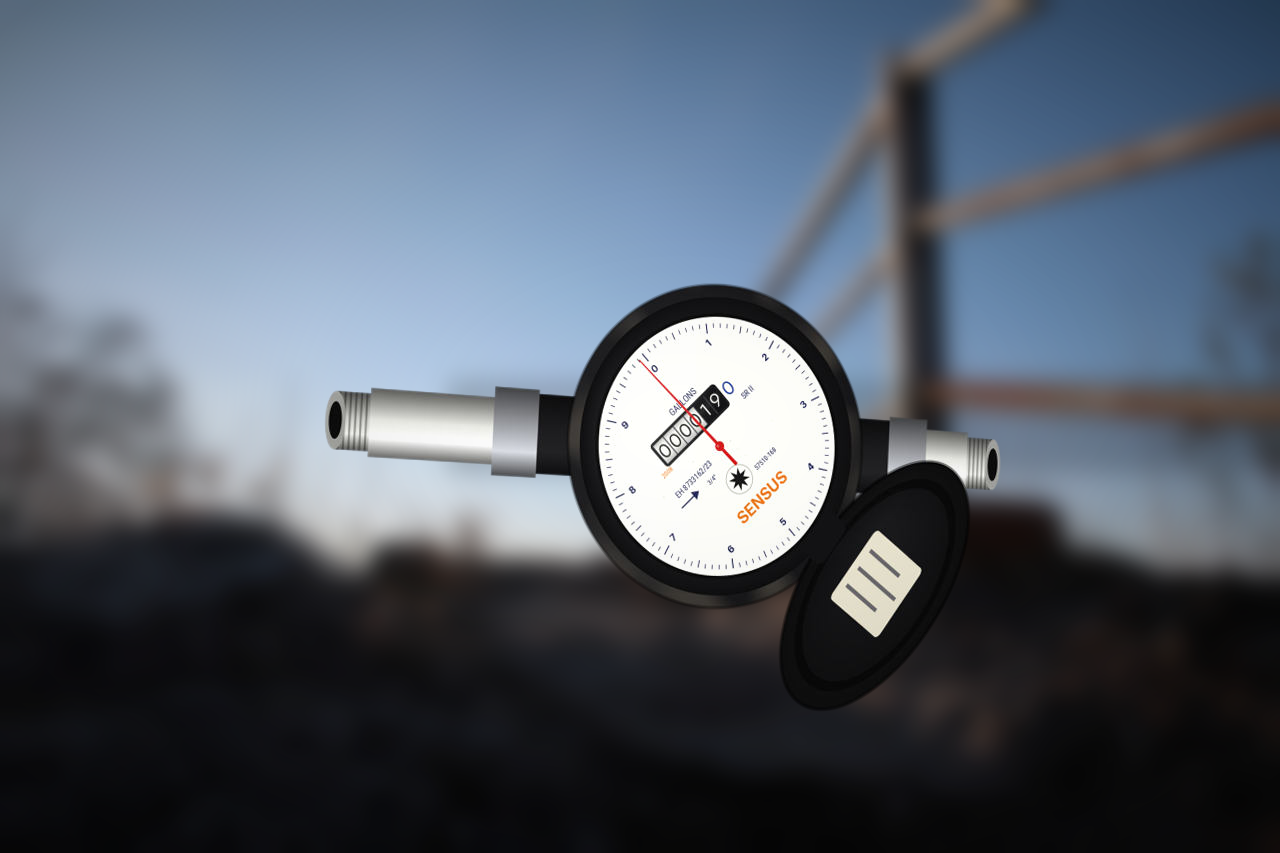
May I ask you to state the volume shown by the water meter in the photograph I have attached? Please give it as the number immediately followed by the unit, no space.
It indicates 189.9gal
